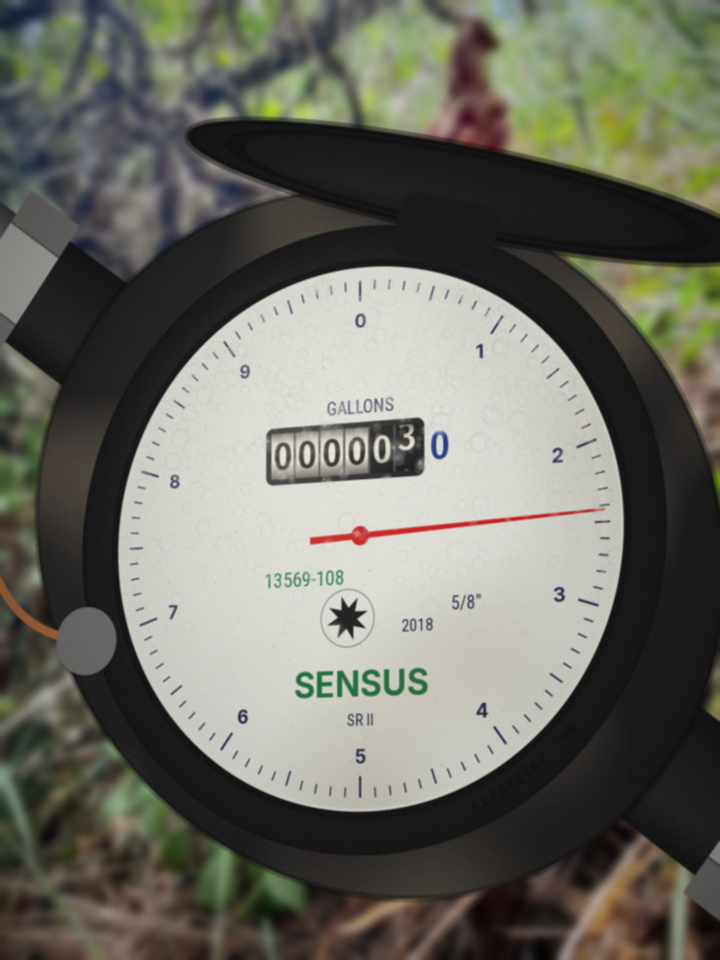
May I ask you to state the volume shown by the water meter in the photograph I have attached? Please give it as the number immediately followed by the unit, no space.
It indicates 32.4gal
